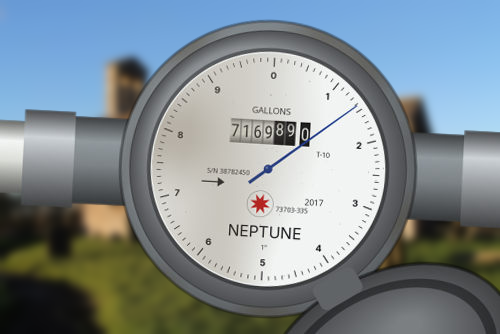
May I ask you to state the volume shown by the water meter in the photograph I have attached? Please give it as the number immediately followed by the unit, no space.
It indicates 7169891.4gal
